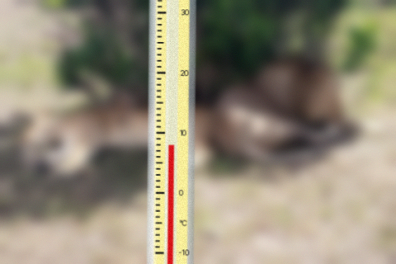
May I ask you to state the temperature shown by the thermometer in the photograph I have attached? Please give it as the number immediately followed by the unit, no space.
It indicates 8°C
